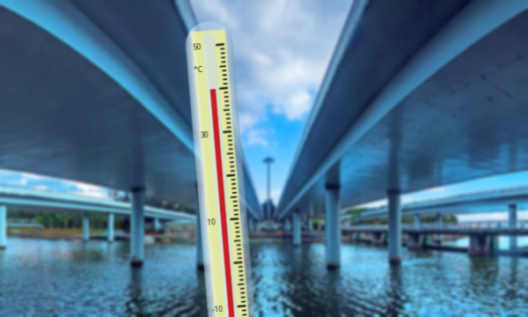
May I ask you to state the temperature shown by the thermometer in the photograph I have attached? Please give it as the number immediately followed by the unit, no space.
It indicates 40°C
